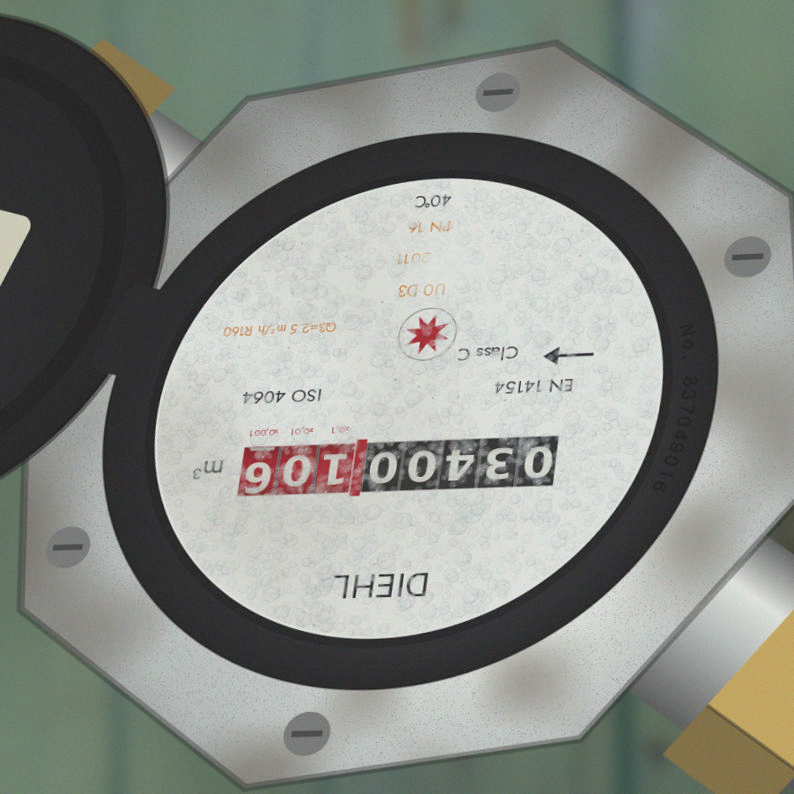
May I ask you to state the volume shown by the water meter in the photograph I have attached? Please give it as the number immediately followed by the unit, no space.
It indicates 3400.106m³
